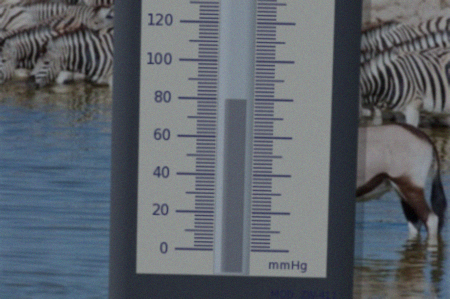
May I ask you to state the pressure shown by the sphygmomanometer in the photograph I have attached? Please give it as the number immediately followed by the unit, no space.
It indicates 80mmHg
